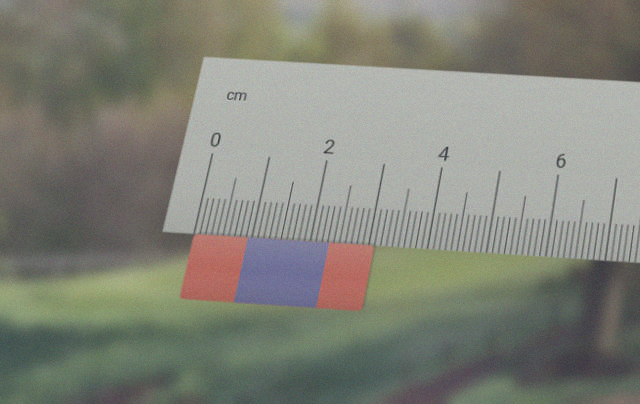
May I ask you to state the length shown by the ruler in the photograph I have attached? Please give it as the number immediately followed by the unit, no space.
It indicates 3.1cm
